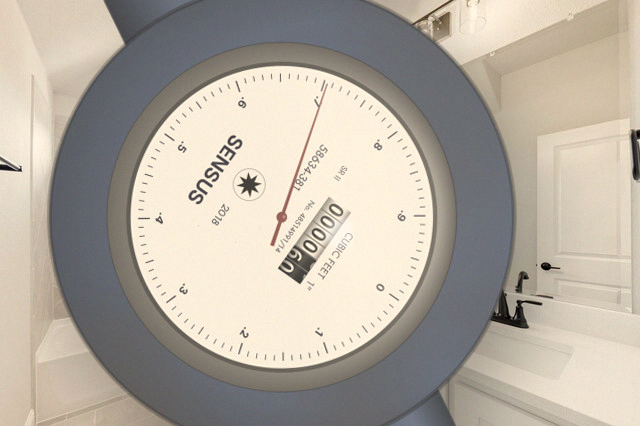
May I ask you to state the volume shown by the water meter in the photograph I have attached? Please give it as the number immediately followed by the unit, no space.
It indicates 59.70ft³
